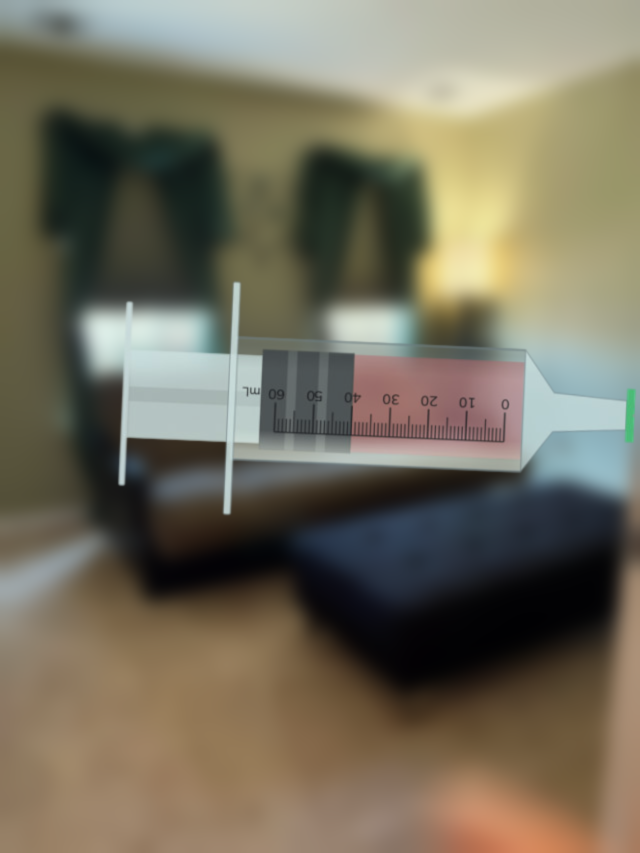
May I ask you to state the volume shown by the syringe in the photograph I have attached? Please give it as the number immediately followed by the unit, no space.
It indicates 40mL
